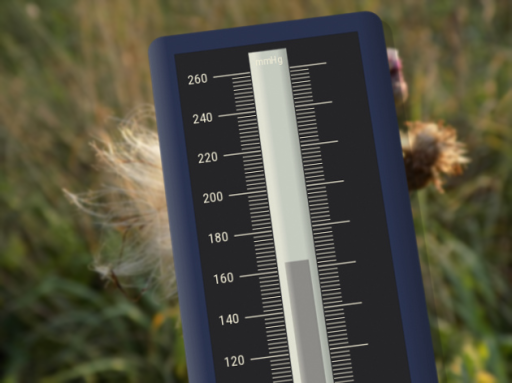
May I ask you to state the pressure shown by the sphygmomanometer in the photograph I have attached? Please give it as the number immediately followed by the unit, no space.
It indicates 164mmHg
